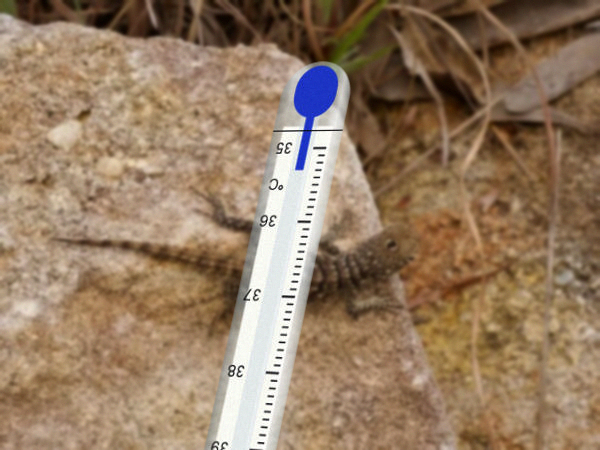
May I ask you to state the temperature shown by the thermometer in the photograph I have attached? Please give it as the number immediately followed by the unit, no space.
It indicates 35.3°C
